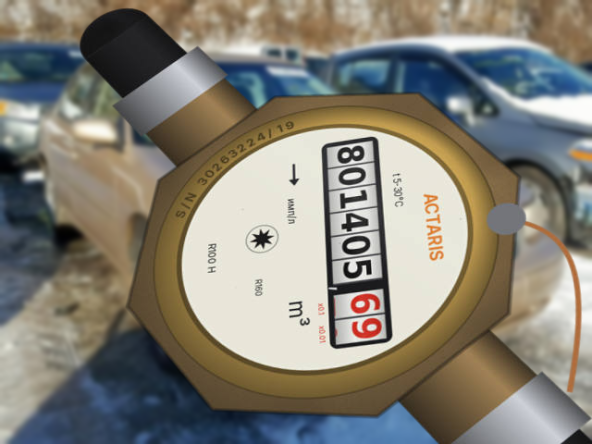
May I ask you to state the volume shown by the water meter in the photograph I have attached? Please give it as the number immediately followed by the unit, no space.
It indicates 801405.69m³
